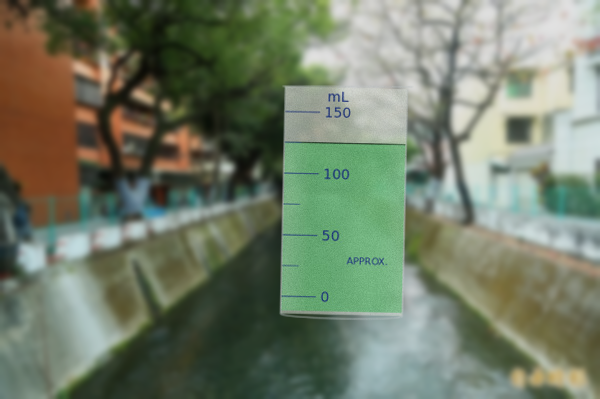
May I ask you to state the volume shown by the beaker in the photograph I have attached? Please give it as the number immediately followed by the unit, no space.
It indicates 125mL
